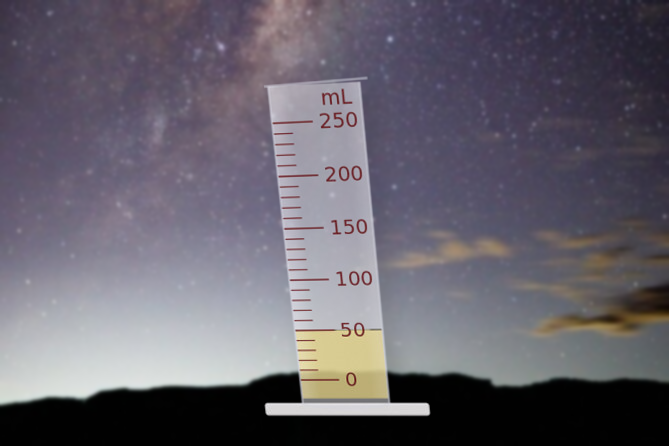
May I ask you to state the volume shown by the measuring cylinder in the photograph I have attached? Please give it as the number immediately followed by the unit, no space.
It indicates 50mL
